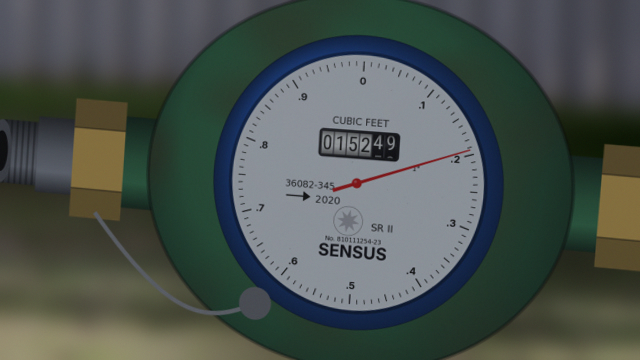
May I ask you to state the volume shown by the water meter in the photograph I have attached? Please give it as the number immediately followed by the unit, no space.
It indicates 15249.19ft³
